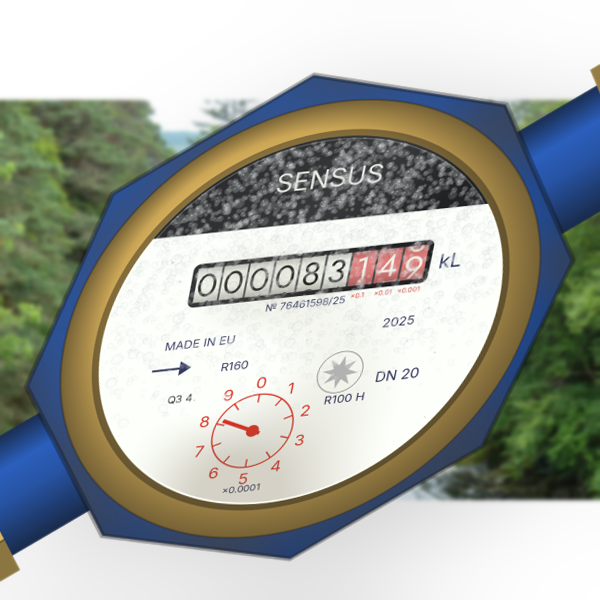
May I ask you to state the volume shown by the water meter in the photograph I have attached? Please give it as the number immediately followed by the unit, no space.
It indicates 83.1488kL
